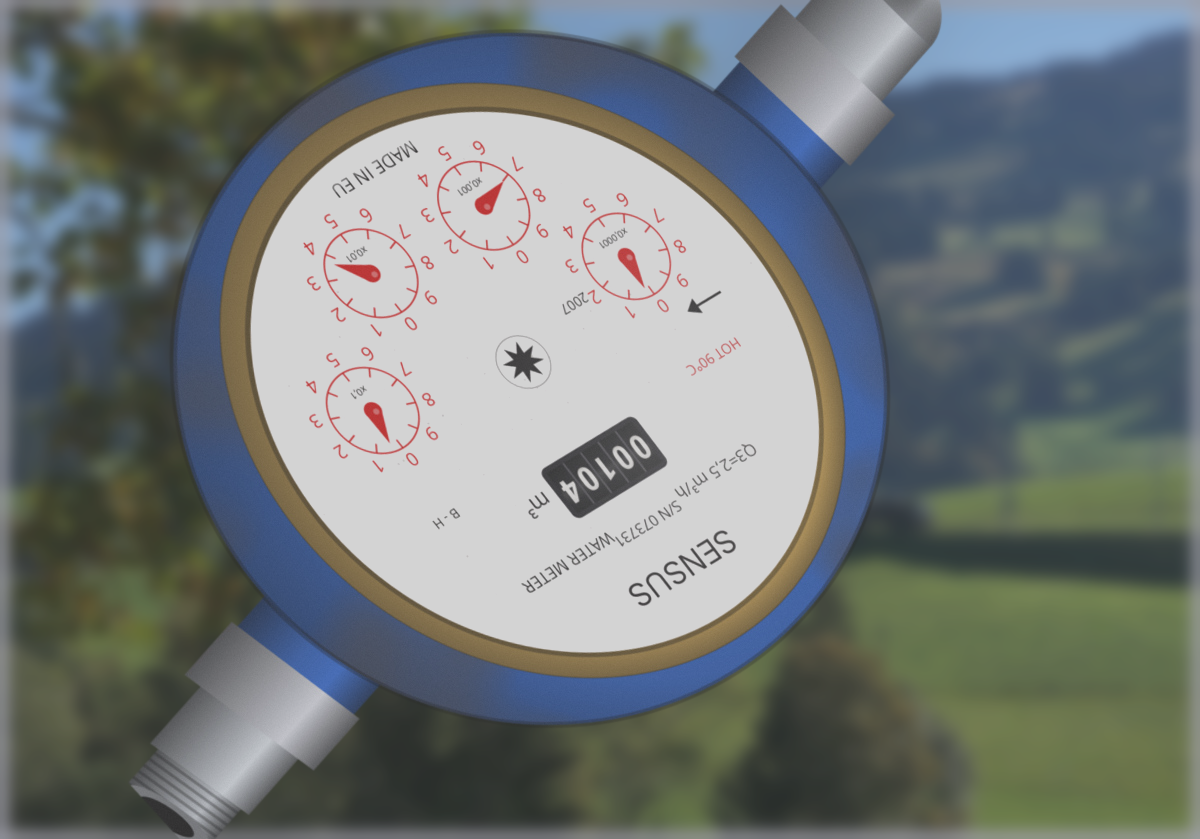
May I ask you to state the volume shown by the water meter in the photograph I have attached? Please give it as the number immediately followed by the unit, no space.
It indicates 104.0370m³
